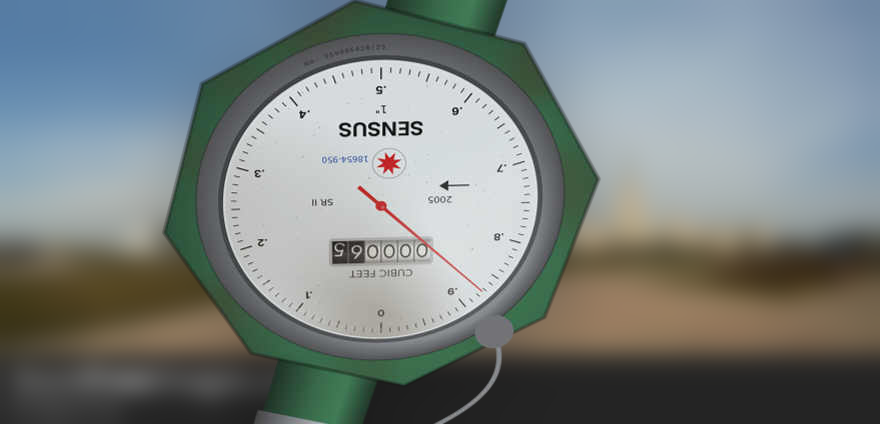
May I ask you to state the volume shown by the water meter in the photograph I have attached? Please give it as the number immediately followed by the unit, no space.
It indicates 64.87ft³
